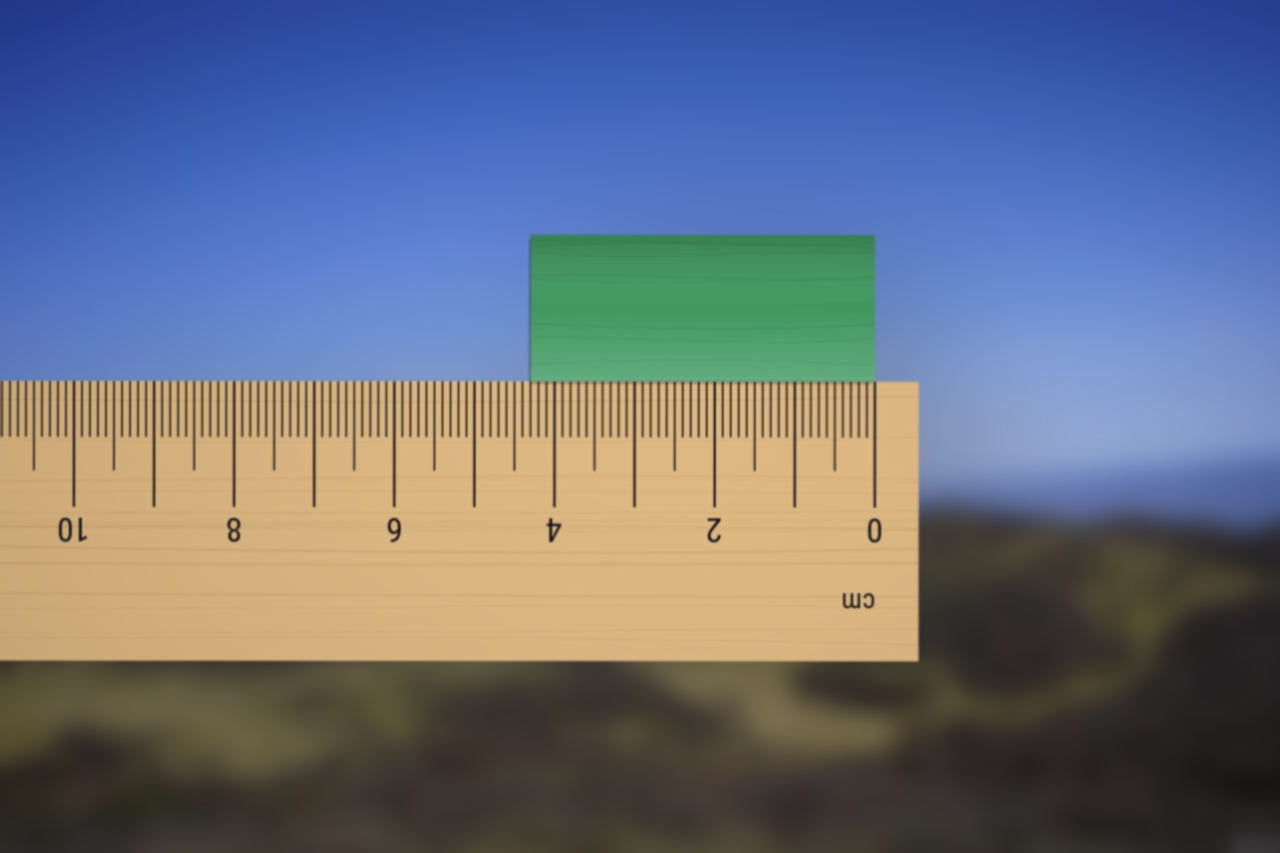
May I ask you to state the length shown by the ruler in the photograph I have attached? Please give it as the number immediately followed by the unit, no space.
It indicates 4.3cm
